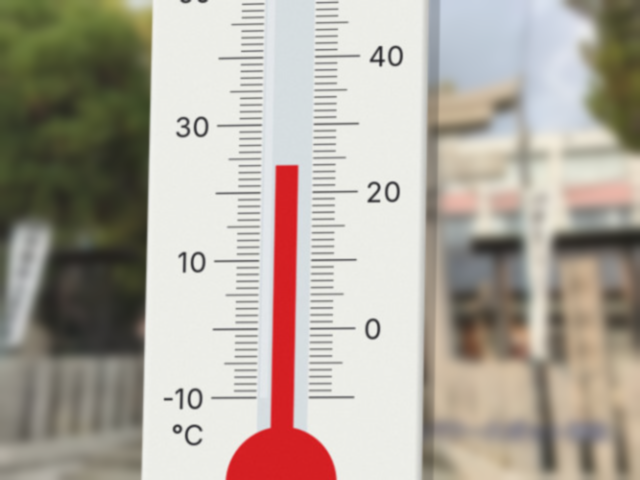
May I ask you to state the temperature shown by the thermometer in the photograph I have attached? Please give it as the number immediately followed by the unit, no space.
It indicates 24°C
